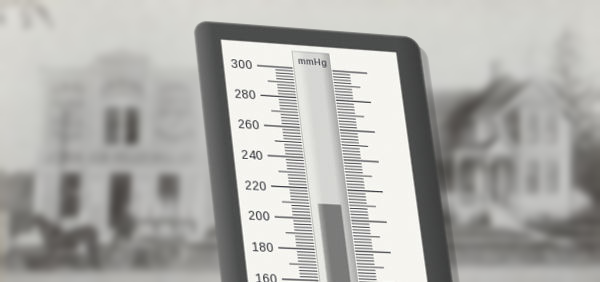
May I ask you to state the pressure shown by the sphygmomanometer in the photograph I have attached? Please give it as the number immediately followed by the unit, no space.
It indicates 210mmHg
